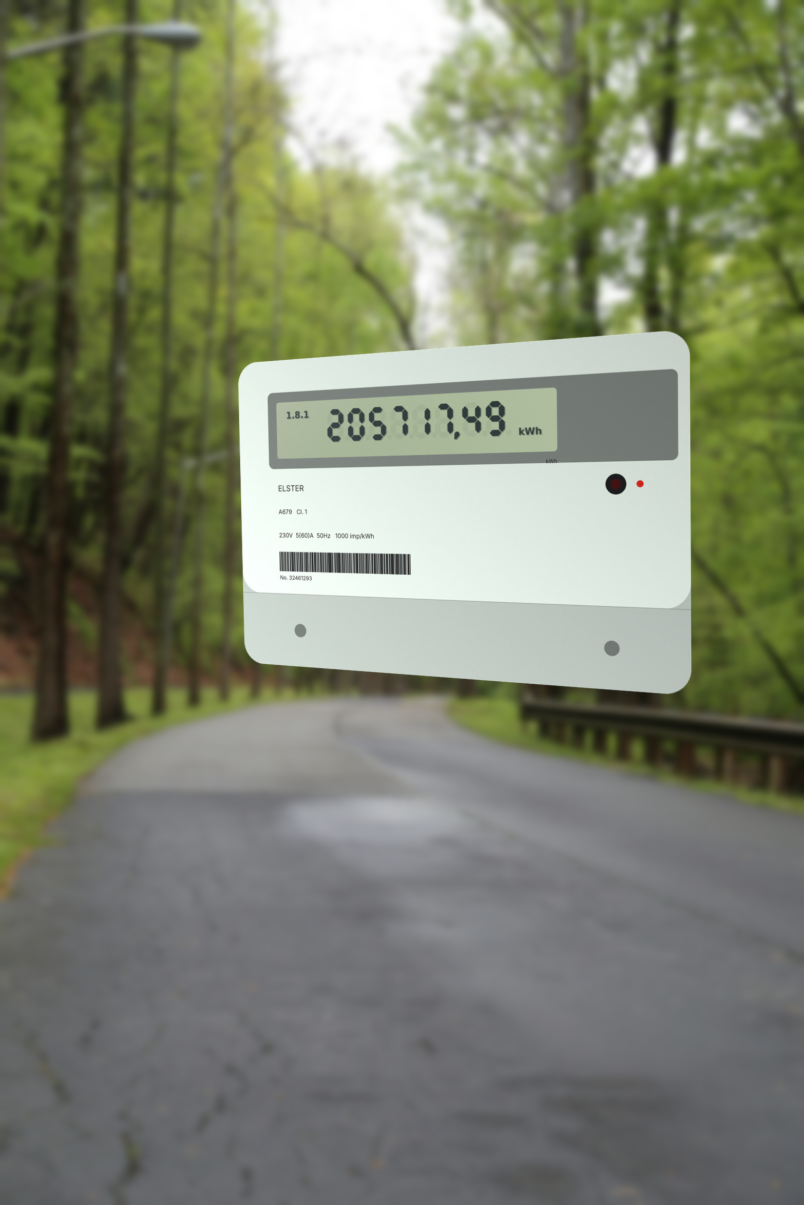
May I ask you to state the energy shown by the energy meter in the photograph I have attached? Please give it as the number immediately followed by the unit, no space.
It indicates 205717.49kWh
